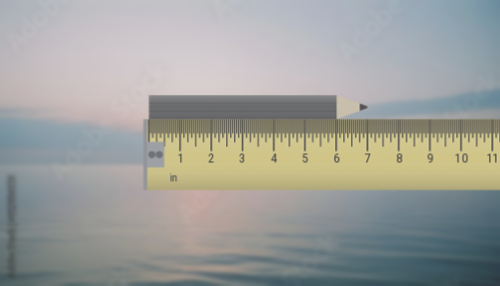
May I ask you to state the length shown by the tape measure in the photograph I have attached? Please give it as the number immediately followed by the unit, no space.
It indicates 7in
